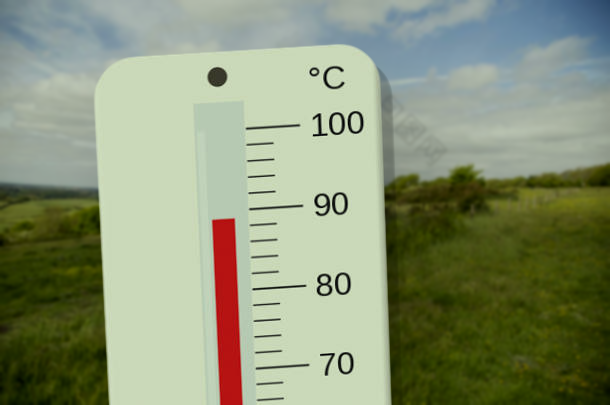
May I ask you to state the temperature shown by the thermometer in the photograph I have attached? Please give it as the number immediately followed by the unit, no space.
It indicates 89°C
